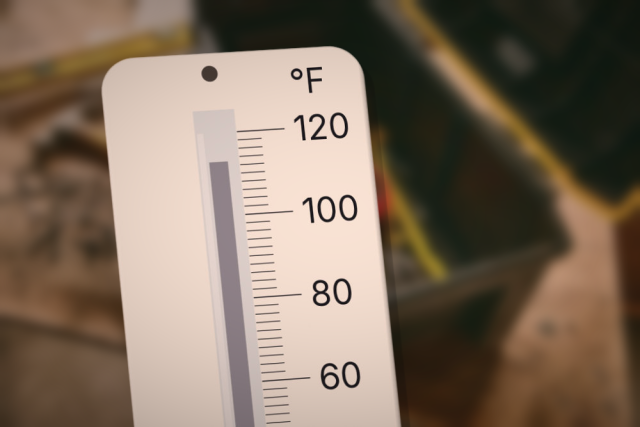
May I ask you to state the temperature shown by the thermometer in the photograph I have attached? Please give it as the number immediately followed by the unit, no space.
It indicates 113°F
